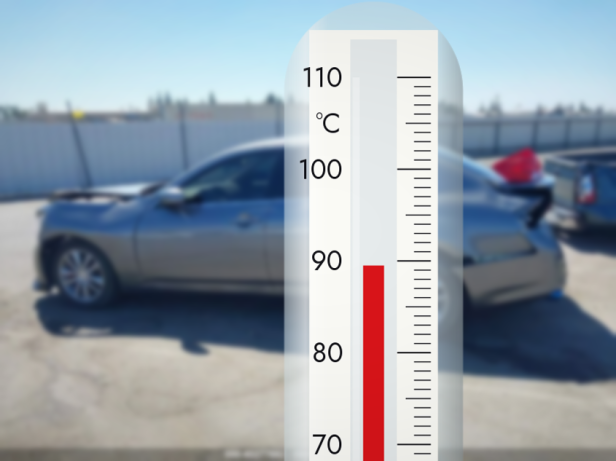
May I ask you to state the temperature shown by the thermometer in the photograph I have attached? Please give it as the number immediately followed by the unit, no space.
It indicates 89.5°C
